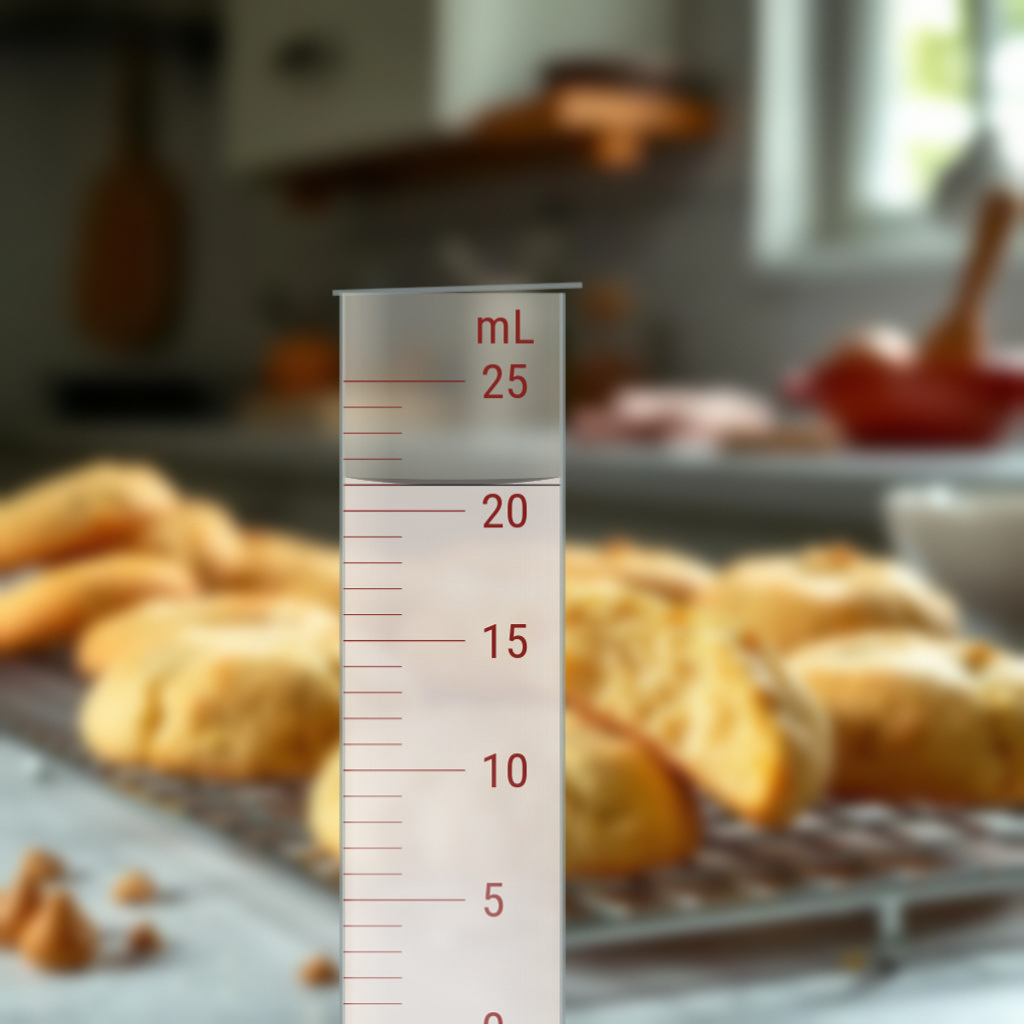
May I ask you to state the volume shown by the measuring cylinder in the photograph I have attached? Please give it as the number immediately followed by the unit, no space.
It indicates 21mL
